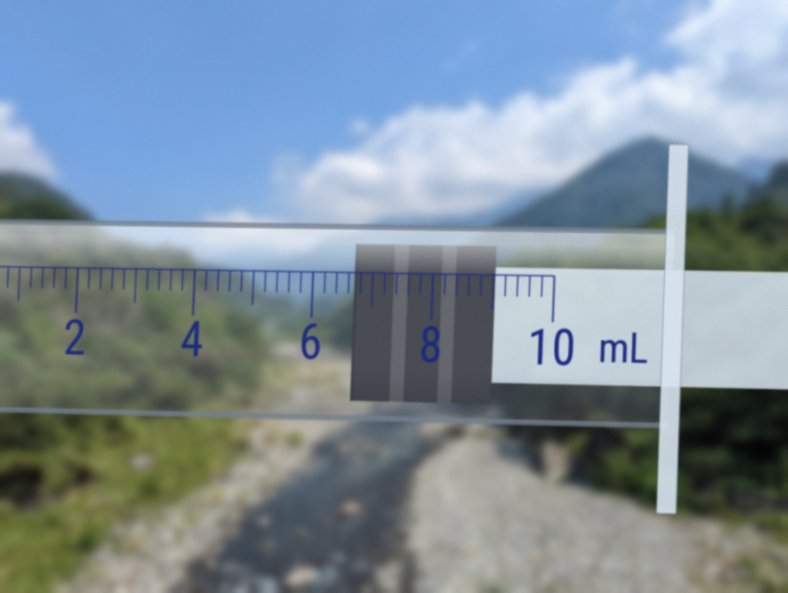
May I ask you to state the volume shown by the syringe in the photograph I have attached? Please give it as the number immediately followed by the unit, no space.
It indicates 6.7mL
